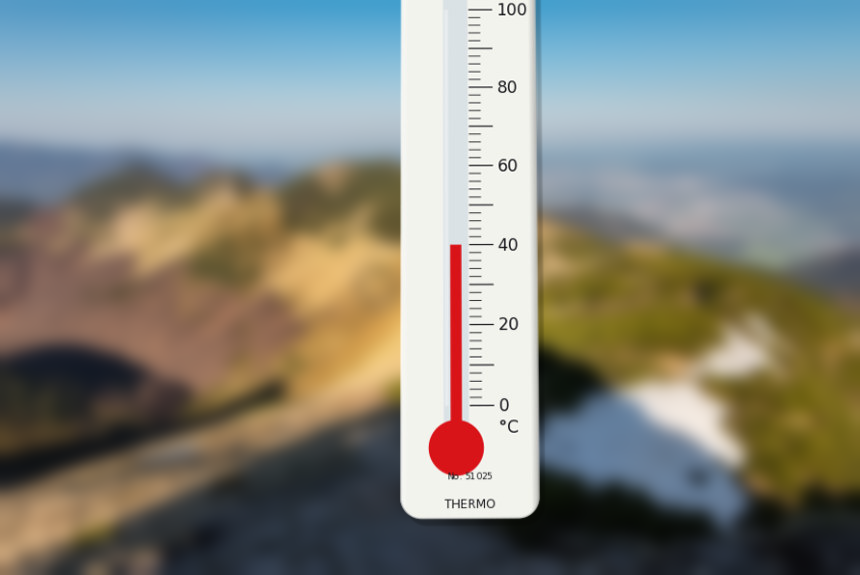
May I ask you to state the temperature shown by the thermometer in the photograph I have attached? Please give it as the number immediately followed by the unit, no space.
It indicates 40°C
